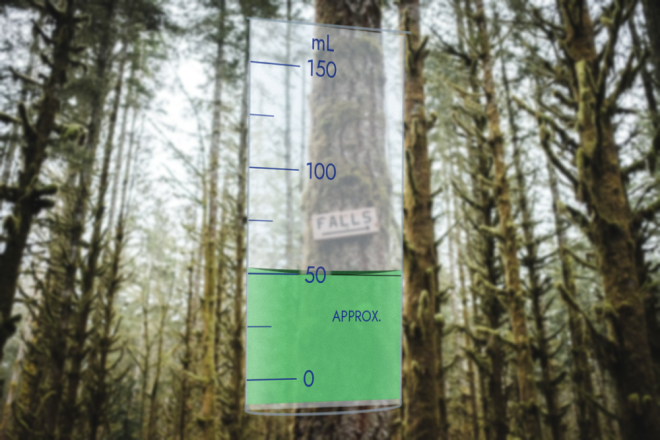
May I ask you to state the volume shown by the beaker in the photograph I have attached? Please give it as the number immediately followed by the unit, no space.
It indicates 50mL
